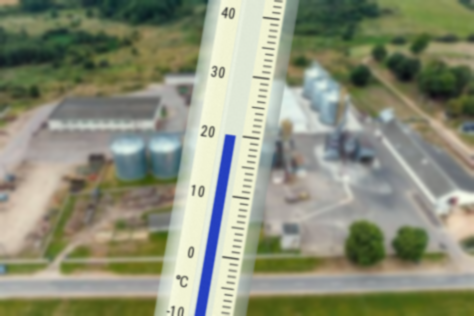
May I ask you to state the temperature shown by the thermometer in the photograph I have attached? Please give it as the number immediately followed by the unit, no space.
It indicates 20°C
